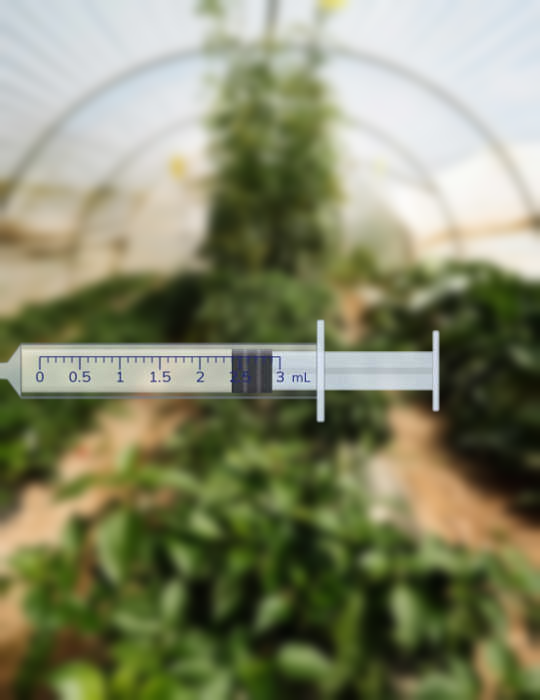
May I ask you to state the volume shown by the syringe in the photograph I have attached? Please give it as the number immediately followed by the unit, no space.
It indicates 2.4mL
